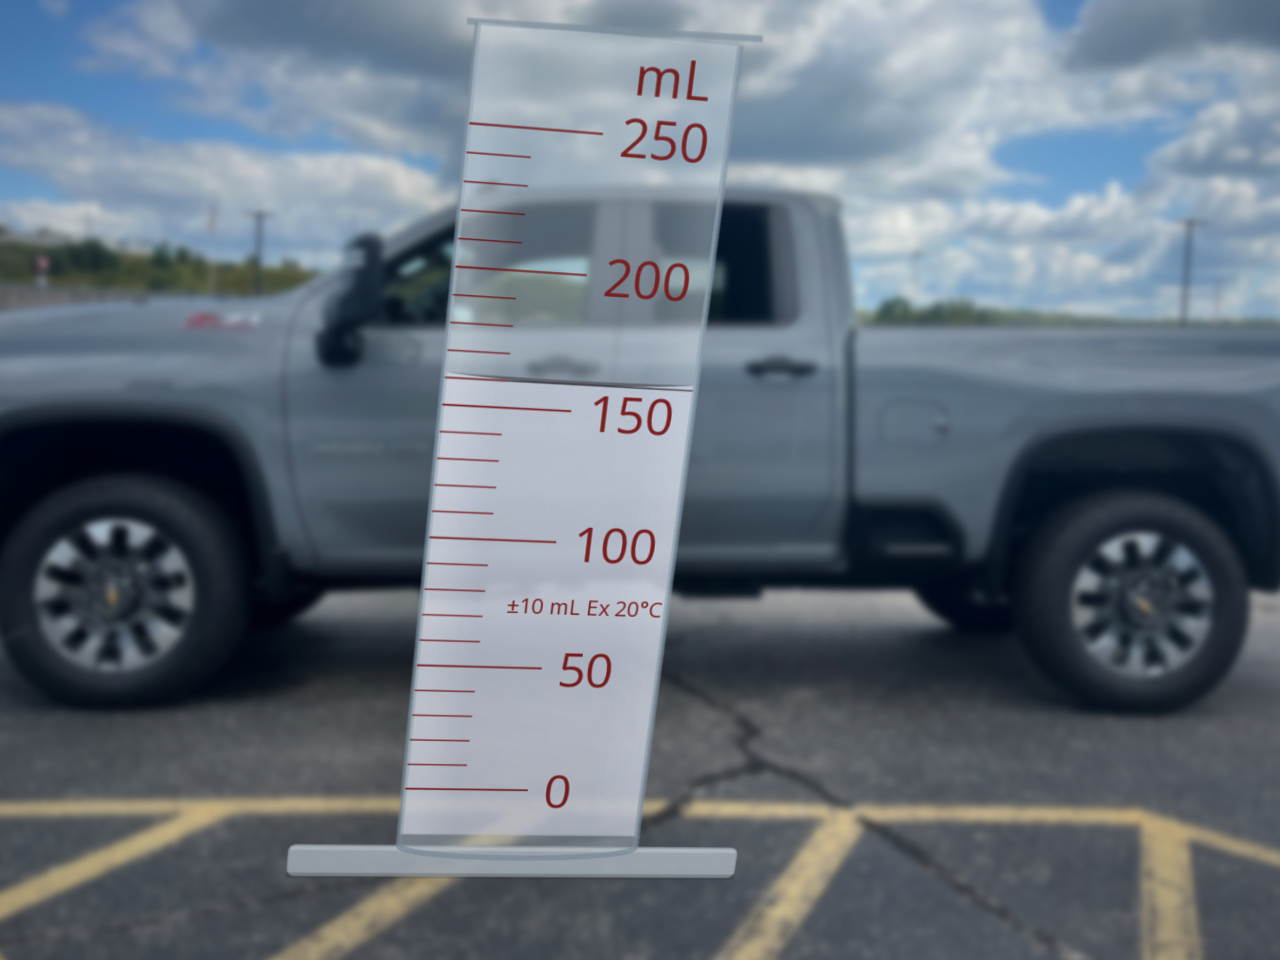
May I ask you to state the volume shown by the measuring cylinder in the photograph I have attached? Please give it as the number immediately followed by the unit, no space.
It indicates 160mL
